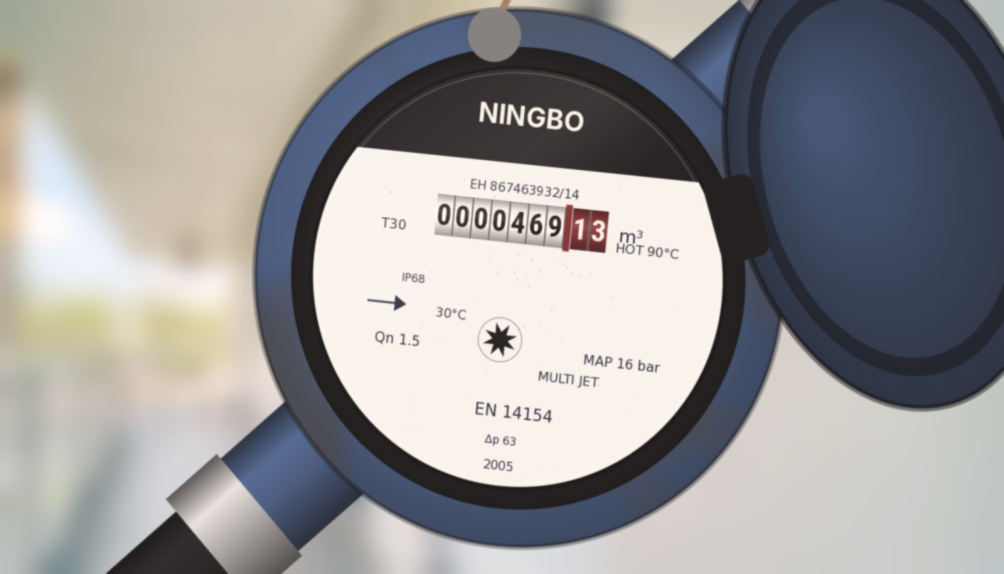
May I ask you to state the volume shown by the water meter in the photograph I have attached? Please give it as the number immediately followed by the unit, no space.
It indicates 469.13m³
